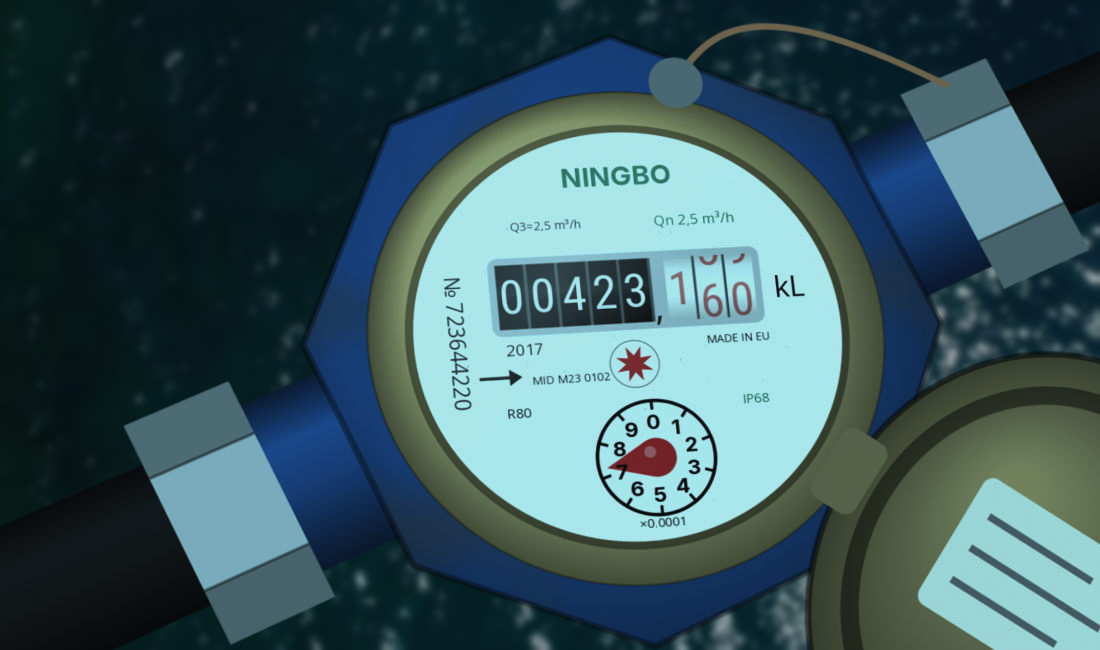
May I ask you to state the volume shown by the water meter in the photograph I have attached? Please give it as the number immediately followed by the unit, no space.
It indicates 423.1597kL
